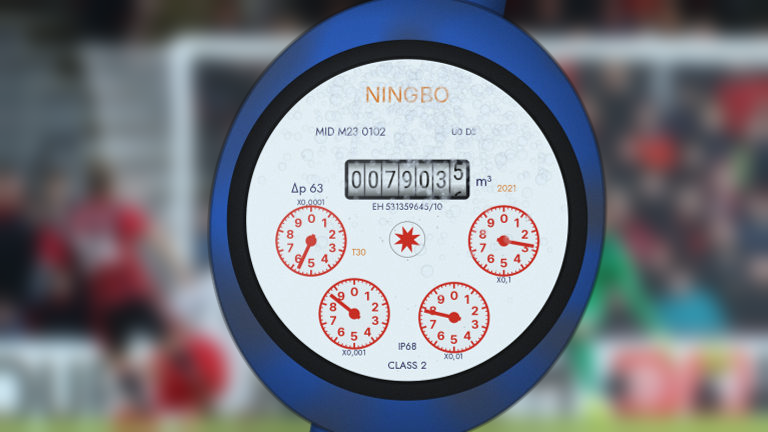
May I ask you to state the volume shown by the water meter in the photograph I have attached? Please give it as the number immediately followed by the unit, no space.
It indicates 79035.2785m³
